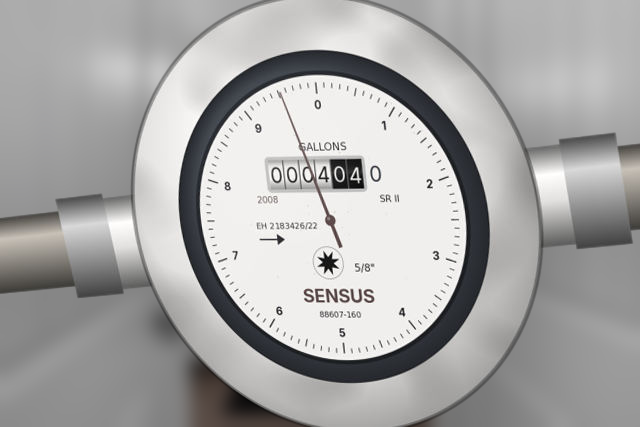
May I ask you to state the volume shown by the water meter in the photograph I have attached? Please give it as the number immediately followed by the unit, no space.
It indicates 4039.5gal
